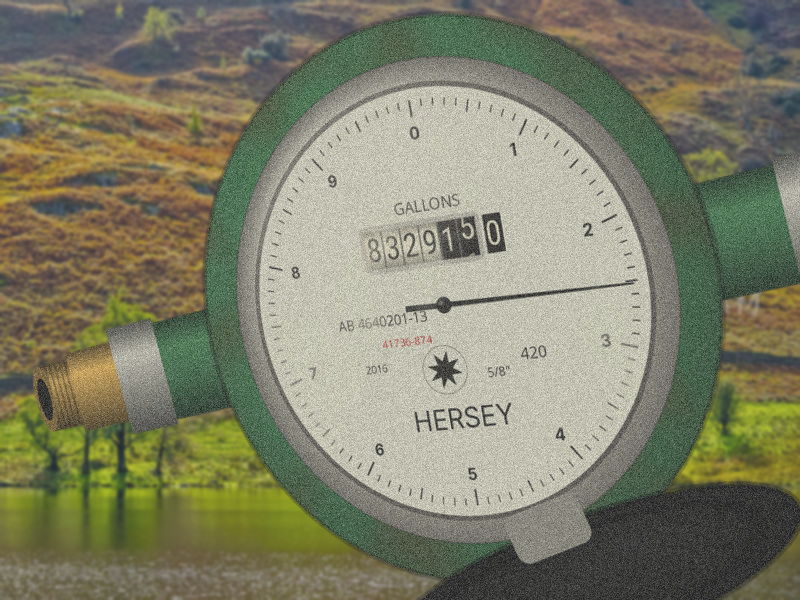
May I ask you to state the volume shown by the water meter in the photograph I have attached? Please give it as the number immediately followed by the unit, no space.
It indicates 8329152.5gal
